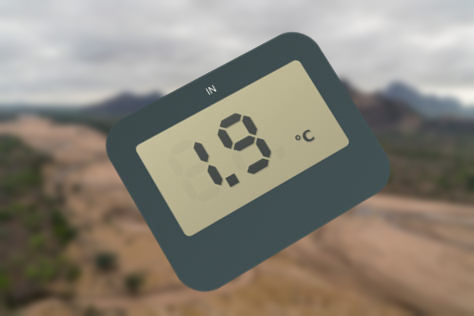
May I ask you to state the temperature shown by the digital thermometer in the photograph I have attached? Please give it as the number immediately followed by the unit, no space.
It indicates 1.9°C
